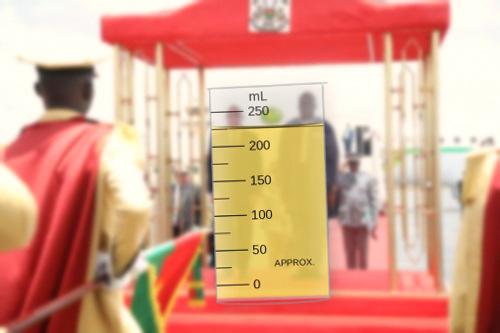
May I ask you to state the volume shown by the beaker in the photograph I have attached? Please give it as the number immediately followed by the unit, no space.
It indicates 225mL
